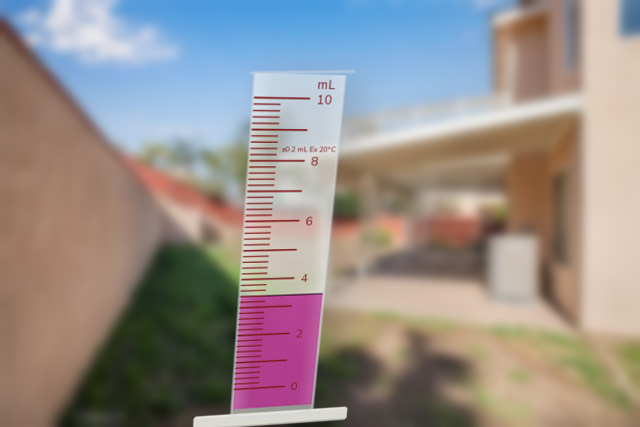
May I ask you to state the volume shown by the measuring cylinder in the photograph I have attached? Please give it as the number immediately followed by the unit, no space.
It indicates 3.4mL
